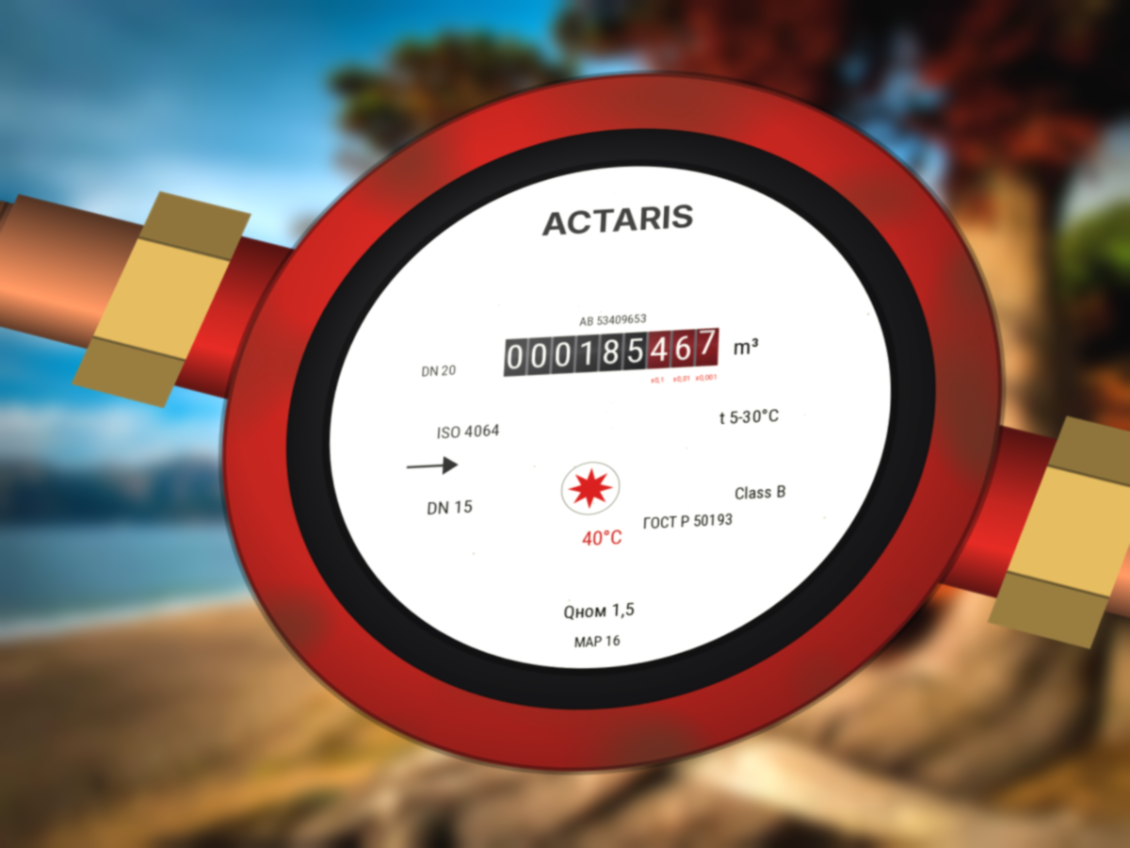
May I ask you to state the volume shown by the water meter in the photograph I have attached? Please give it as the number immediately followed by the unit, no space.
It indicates 185.467m³
